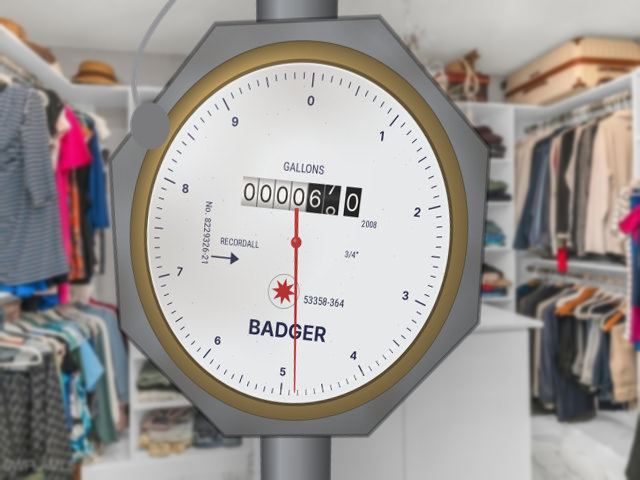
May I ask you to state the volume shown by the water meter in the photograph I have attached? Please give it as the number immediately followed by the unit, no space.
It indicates 674.8gal
